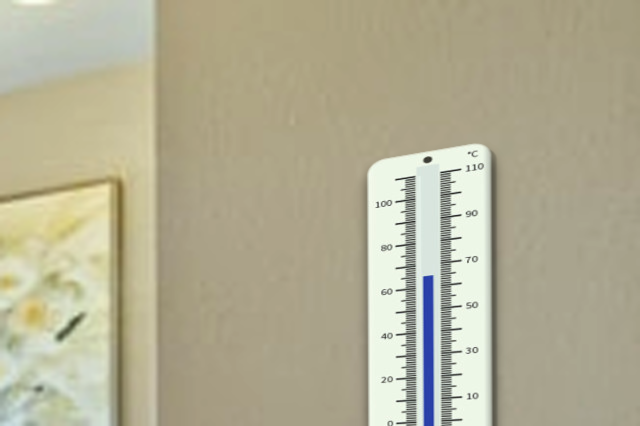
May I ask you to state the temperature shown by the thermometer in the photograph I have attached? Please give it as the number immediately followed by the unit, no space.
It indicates 65°C
